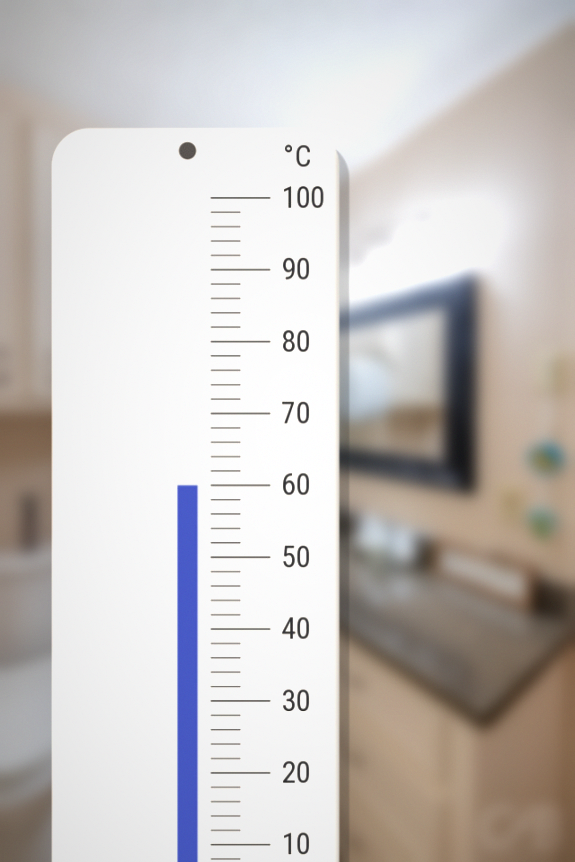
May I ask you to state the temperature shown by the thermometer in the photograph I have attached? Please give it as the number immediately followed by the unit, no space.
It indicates 60°C
